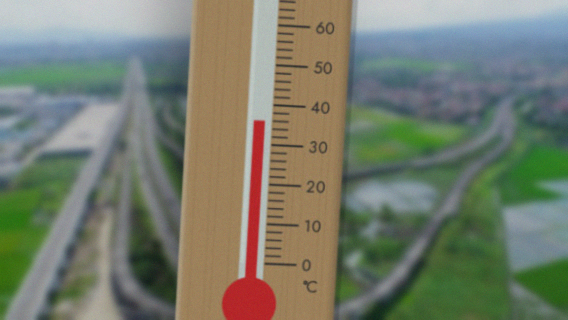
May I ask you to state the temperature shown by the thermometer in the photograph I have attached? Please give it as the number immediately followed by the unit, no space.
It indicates 36°C
